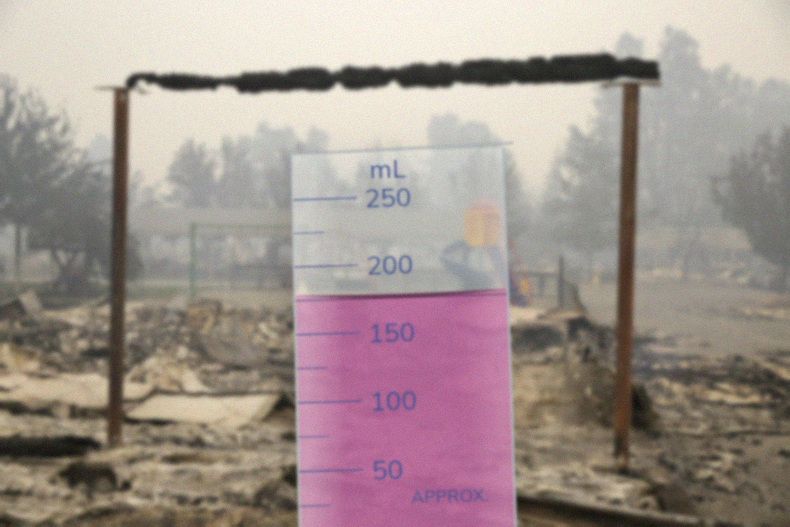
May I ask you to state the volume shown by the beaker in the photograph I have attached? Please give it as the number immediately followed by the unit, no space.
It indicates 175mL
